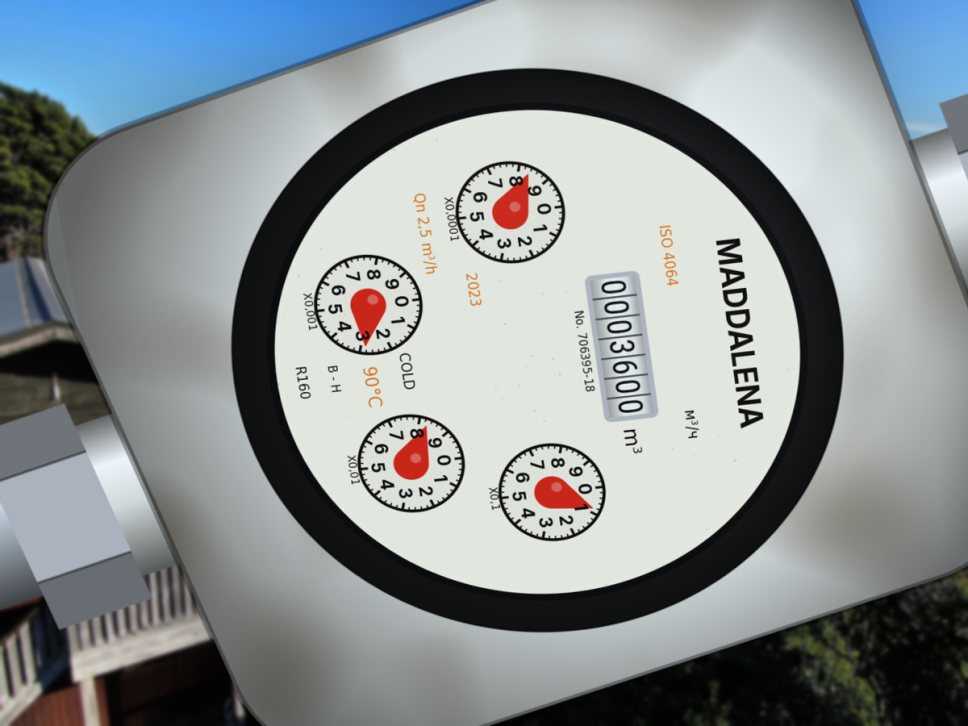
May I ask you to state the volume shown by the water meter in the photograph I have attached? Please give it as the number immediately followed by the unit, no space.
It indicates 3600.0828m³
